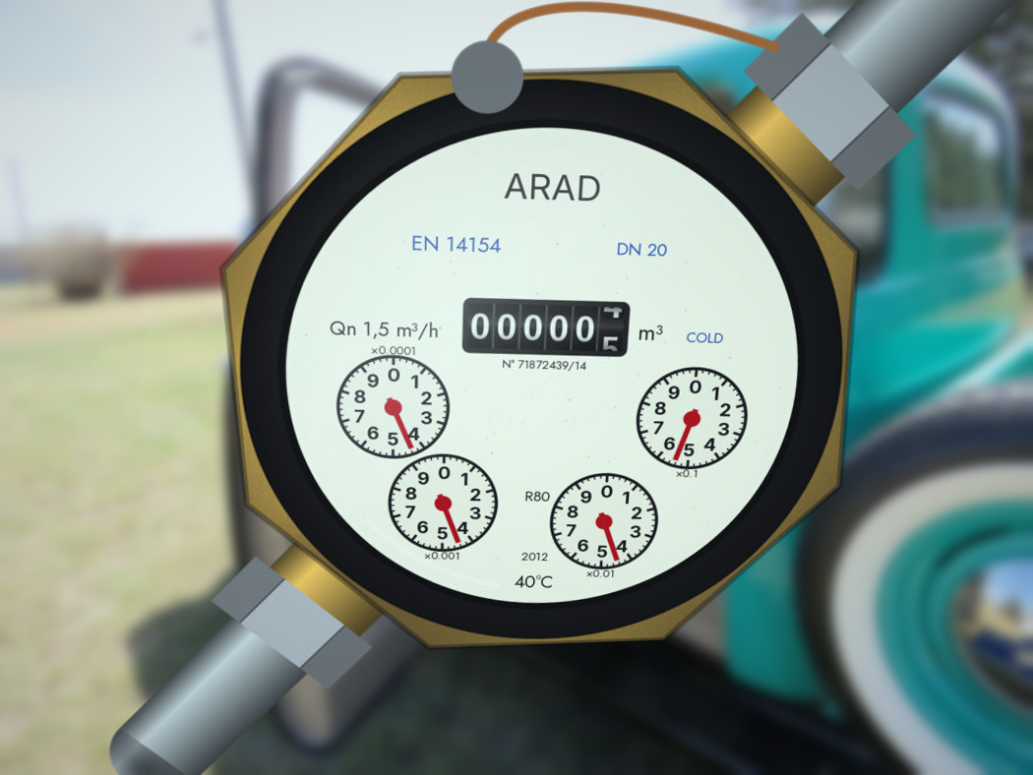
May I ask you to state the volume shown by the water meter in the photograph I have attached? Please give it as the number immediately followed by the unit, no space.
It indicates 4.5444m³
